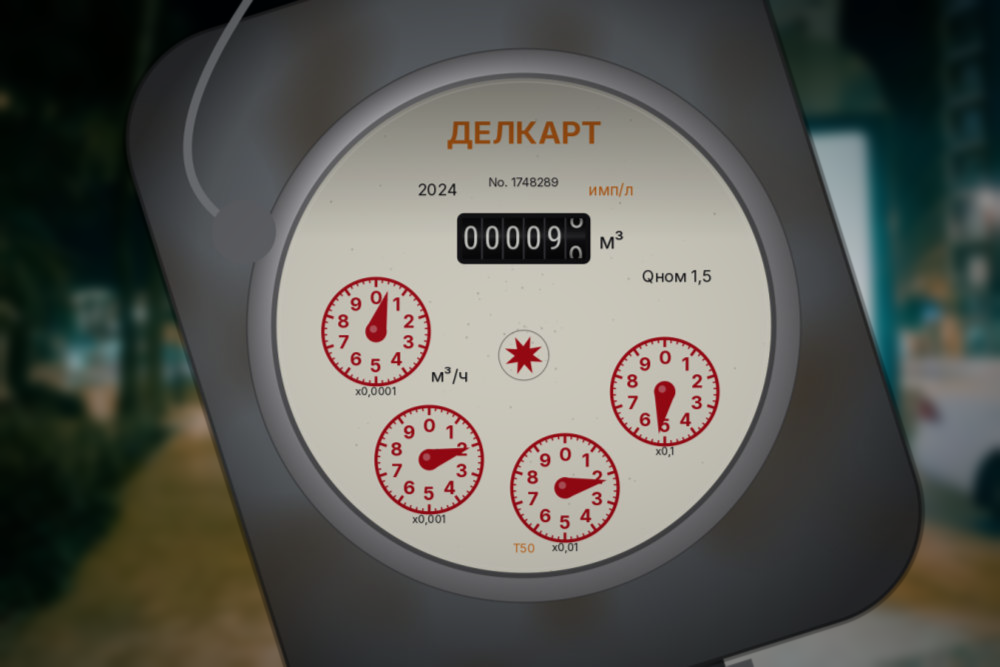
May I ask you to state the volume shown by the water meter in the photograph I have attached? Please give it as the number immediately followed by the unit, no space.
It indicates 98.5220m³
